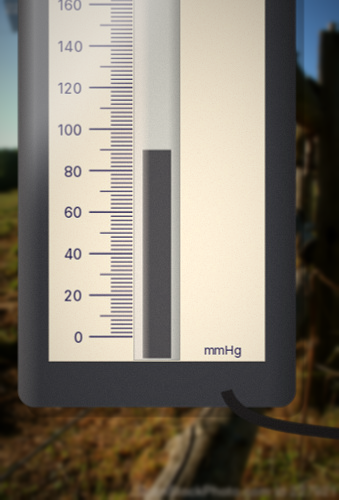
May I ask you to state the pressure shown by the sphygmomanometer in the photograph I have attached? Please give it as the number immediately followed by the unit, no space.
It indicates 90mmHg
